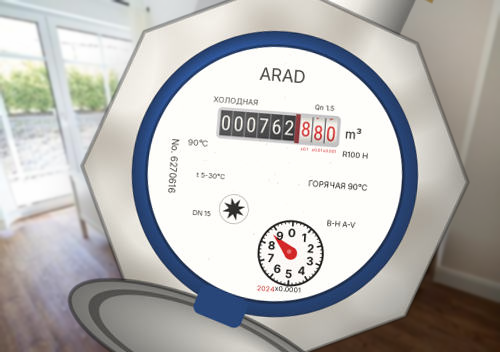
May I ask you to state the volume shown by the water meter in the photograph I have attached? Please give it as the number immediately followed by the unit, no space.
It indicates 762.8798m³
